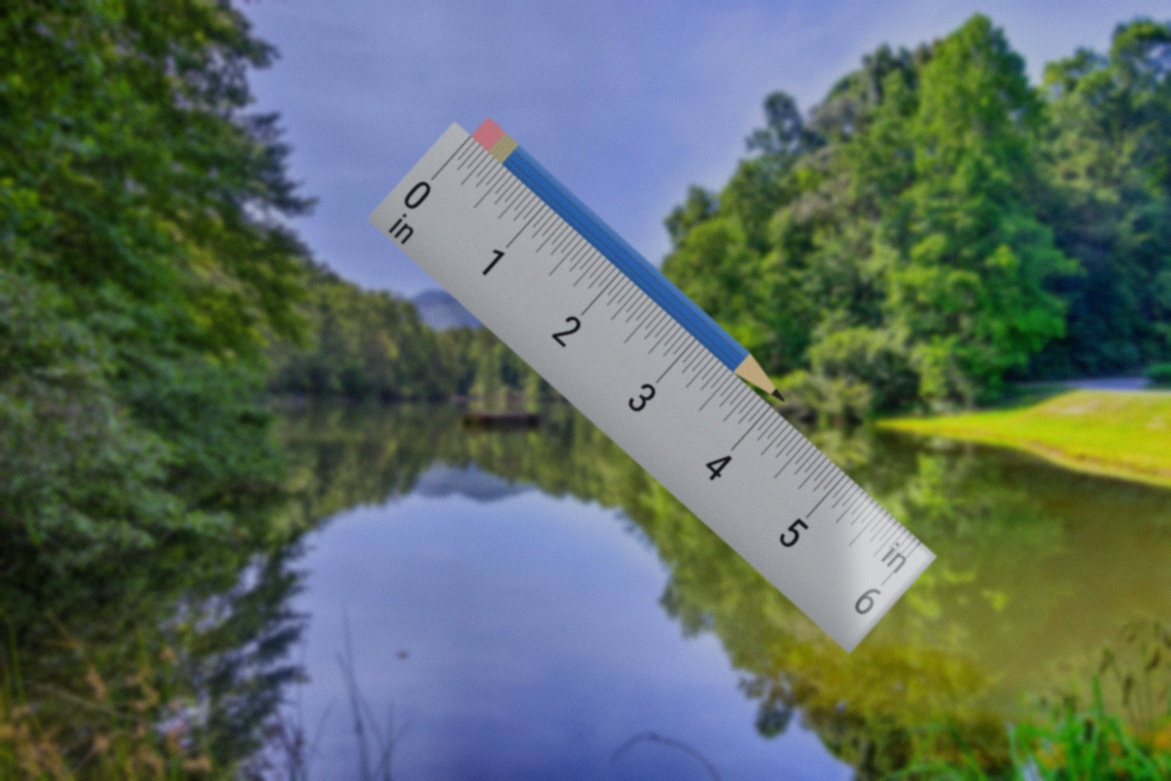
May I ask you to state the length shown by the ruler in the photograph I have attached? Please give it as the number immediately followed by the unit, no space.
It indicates 4.0625in
